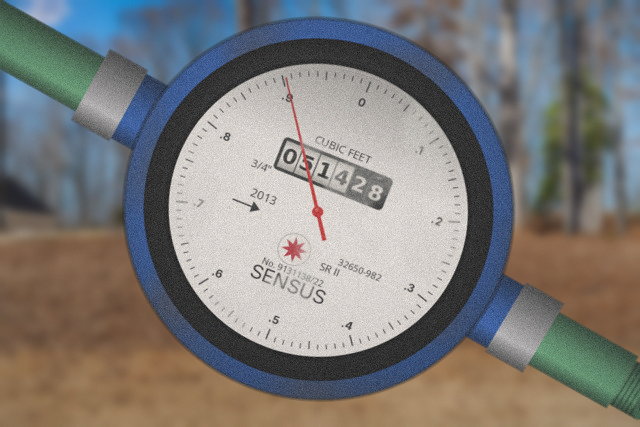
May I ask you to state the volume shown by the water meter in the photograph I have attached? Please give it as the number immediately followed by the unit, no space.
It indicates 51427.90ft³
